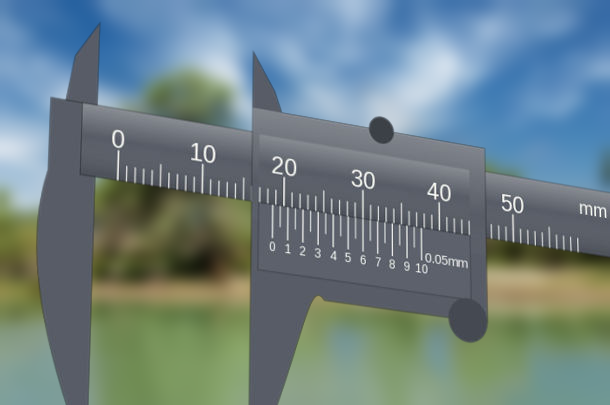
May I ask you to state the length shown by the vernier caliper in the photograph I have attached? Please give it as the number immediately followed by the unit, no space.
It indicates 18.6mm
